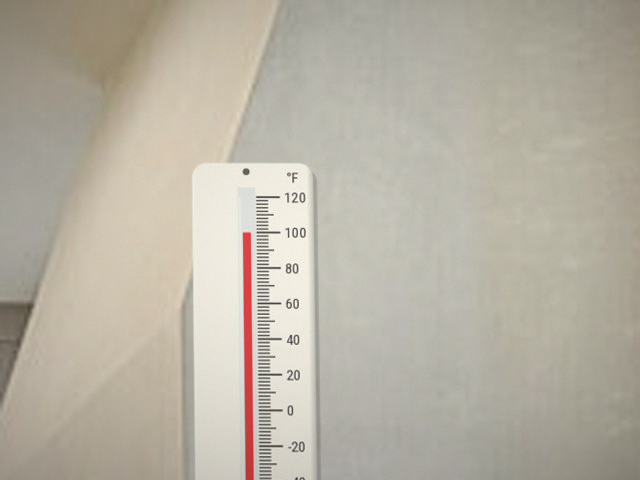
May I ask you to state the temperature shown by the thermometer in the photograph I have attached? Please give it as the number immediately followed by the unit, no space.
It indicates 100°F
